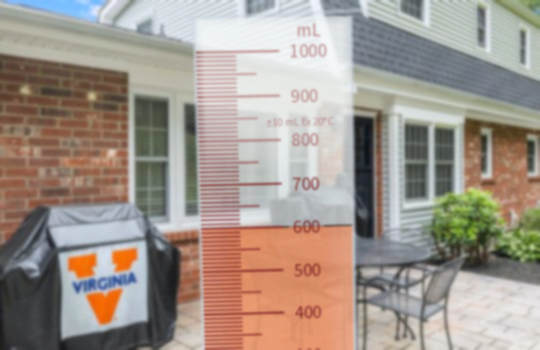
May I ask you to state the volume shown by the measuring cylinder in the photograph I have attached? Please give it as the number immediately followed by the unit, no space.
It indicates 600mL
